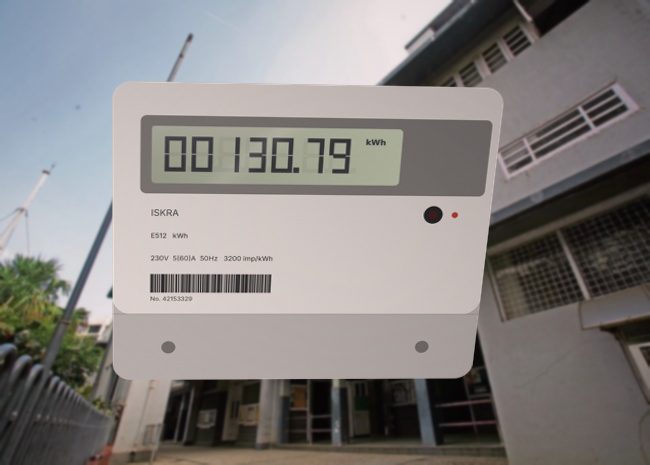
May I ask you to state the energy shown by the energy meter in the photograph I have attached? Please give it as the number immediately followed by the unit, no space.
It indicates 130.79kWh
